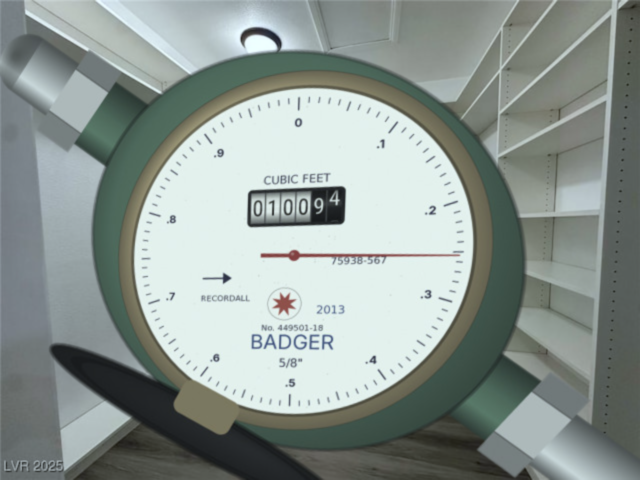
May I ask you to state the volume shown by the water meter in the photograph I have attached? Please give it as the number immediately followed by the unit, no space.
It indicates 10094.25ft³
